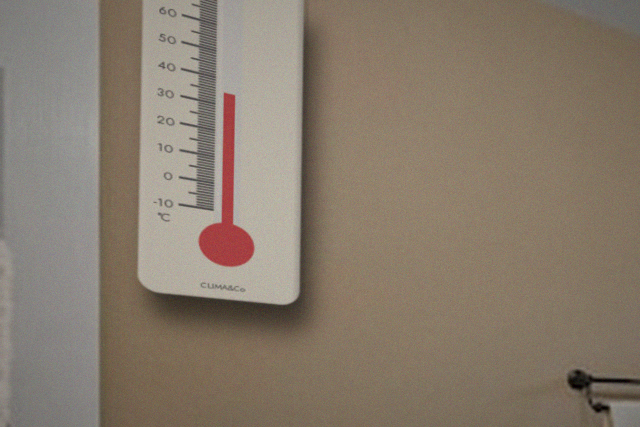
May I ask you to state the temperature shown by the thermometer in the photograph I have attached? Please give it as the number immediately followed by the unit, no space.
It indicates 35°C
